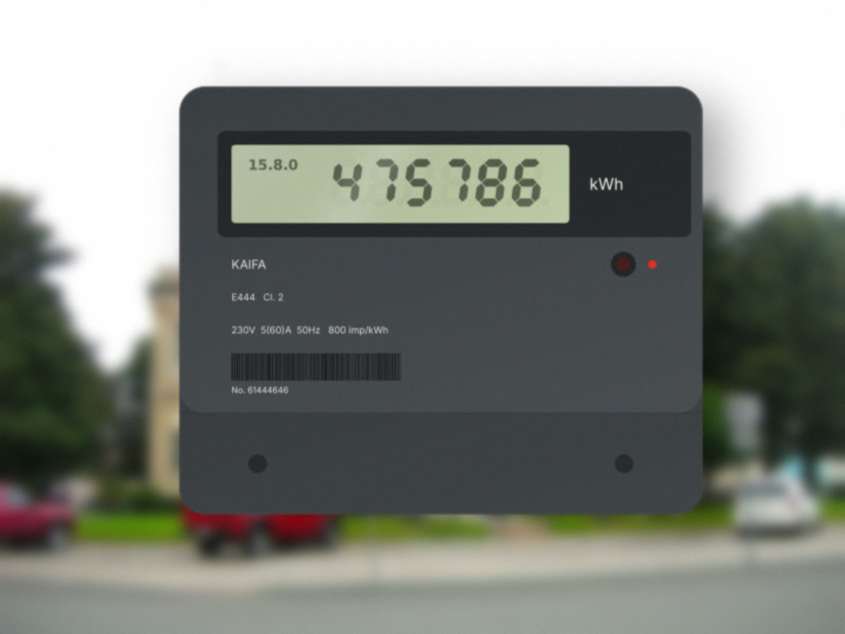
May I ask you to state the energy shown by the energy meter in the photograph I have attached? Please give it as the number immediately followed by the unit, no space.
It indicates 475786kWh
